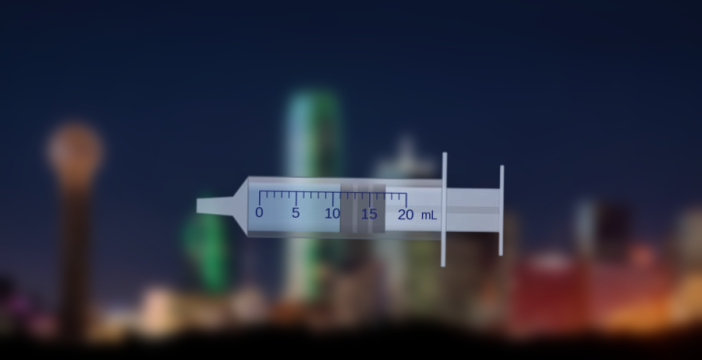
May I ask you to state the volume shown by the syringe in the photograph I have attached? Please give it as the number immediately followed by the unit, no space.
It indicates 11mL
